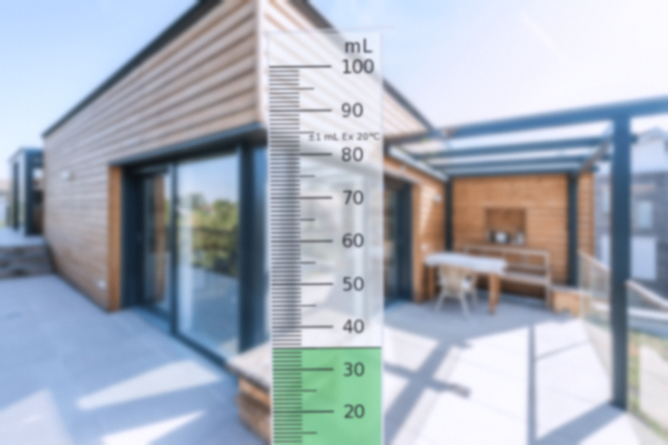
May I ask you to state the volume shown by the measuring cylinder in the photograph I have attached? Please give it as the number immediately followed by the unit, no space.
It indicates 35mL
